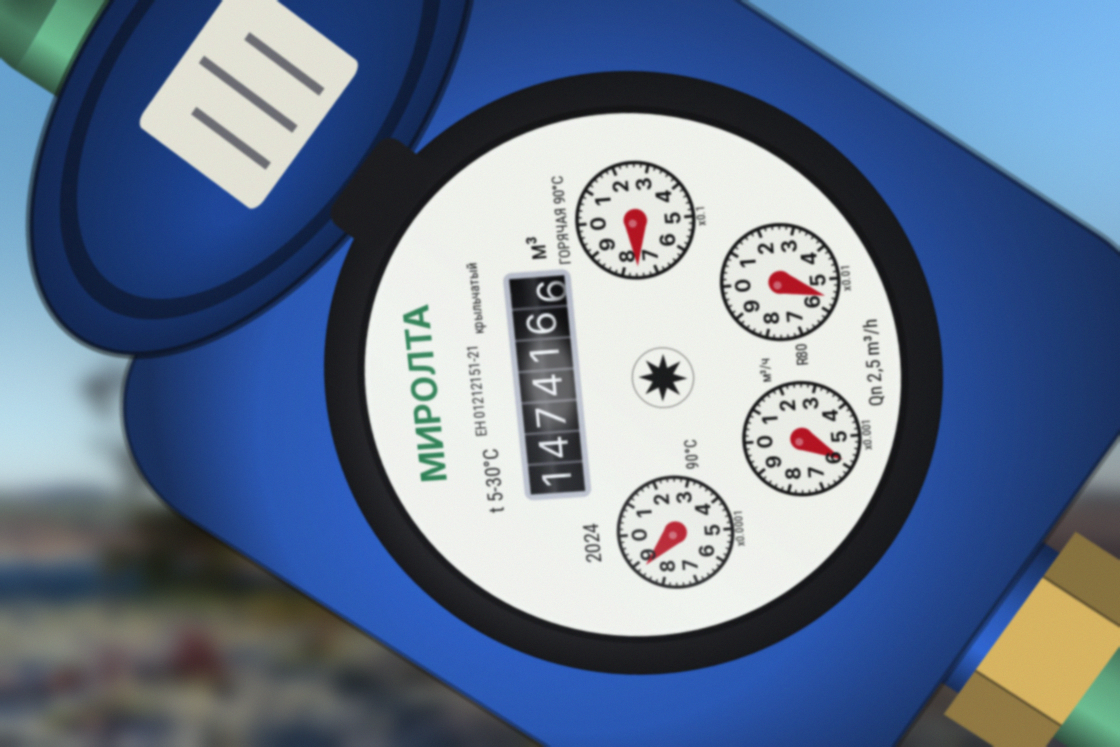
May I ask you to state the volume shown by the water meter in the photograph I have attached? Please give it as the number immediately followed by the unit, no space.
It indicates 1474165.7558m³
